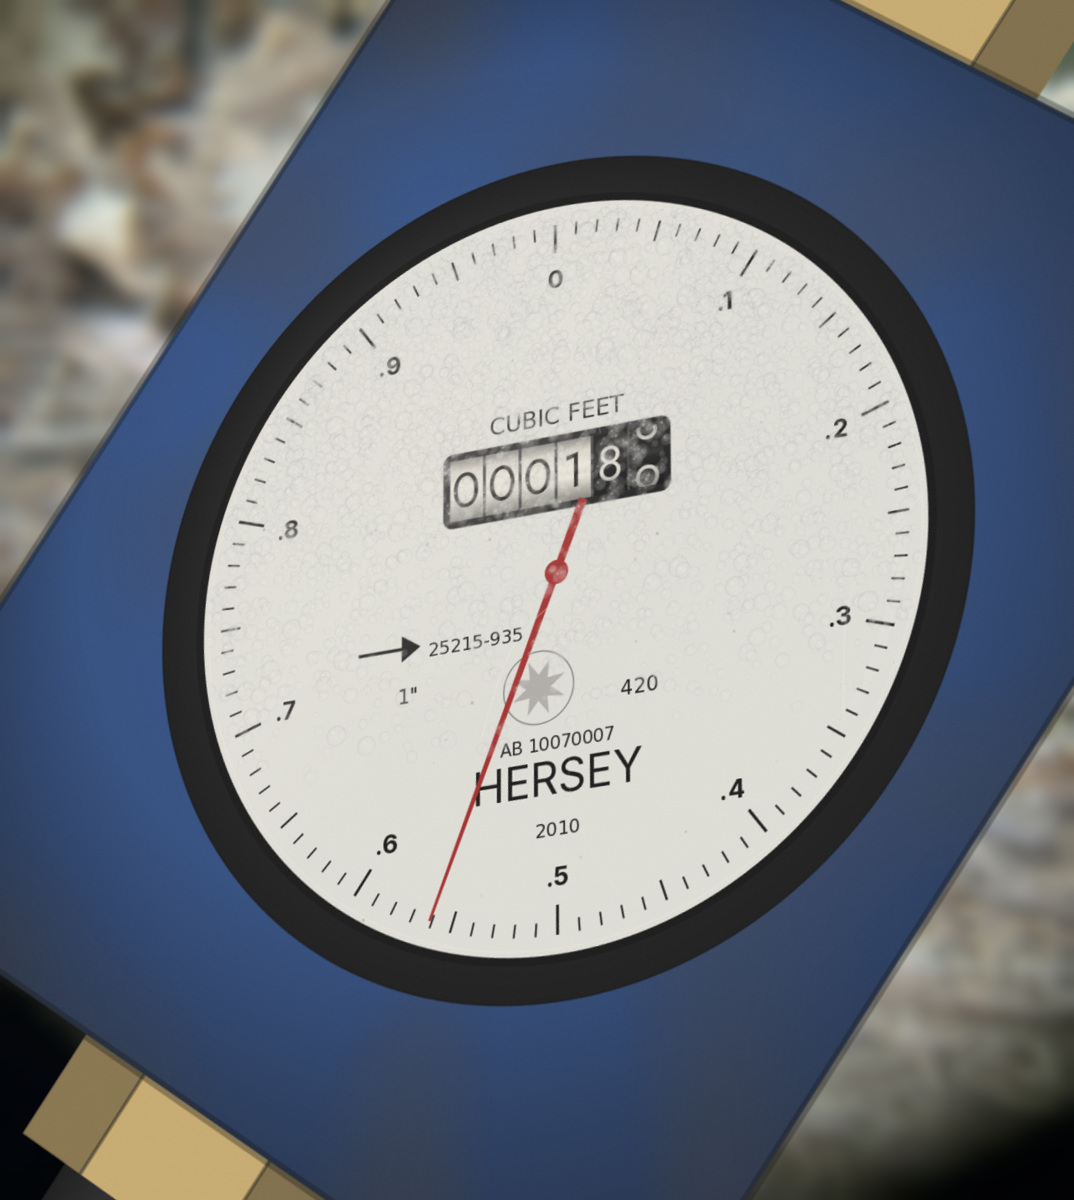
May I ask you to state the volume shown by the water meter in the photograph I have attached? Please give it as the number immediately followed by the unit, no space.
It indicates 188.56ft³
